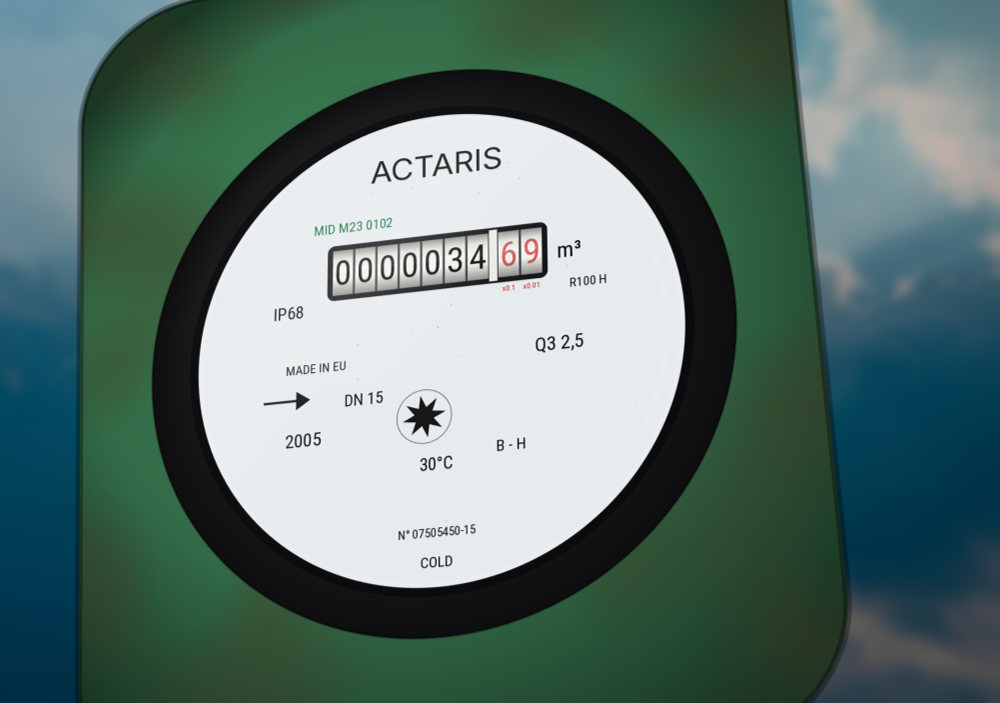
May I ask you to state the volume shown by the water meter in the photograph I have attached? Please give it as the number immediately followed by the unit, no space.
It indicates 34.69m³
